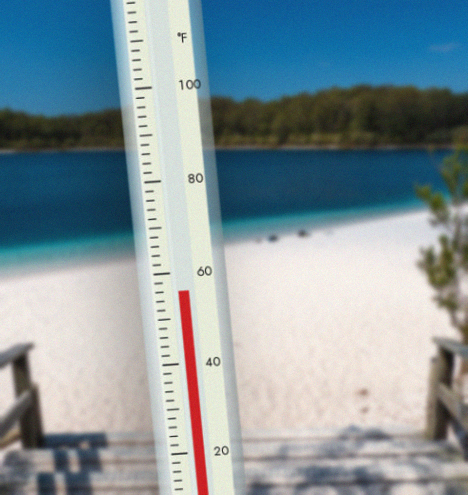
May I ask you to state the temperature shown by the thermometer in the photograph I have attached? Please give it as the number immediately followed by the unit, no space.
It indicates 56°F
